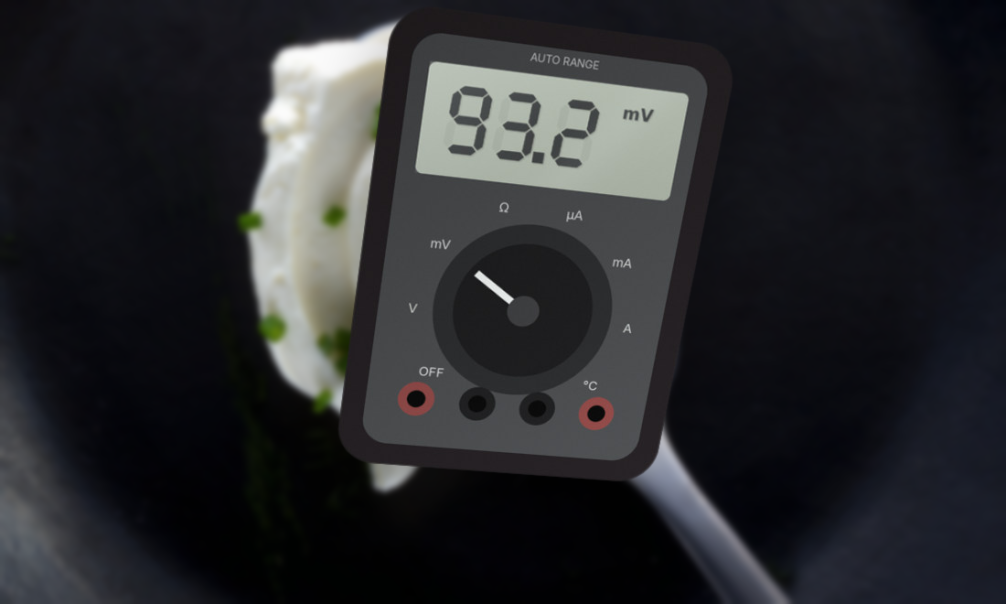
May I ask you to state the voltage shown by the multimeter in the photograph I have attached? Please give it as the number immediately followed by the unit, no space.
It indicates 93.2mV
